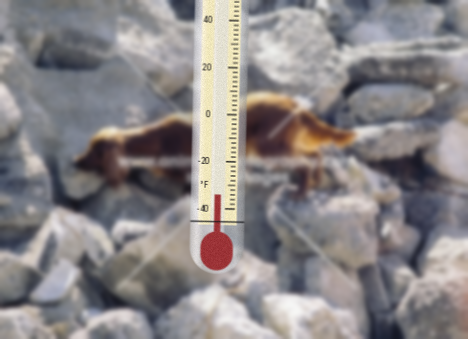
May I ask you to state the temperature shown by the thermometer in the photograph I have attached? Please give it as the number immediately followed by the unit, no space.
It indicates -34°F
